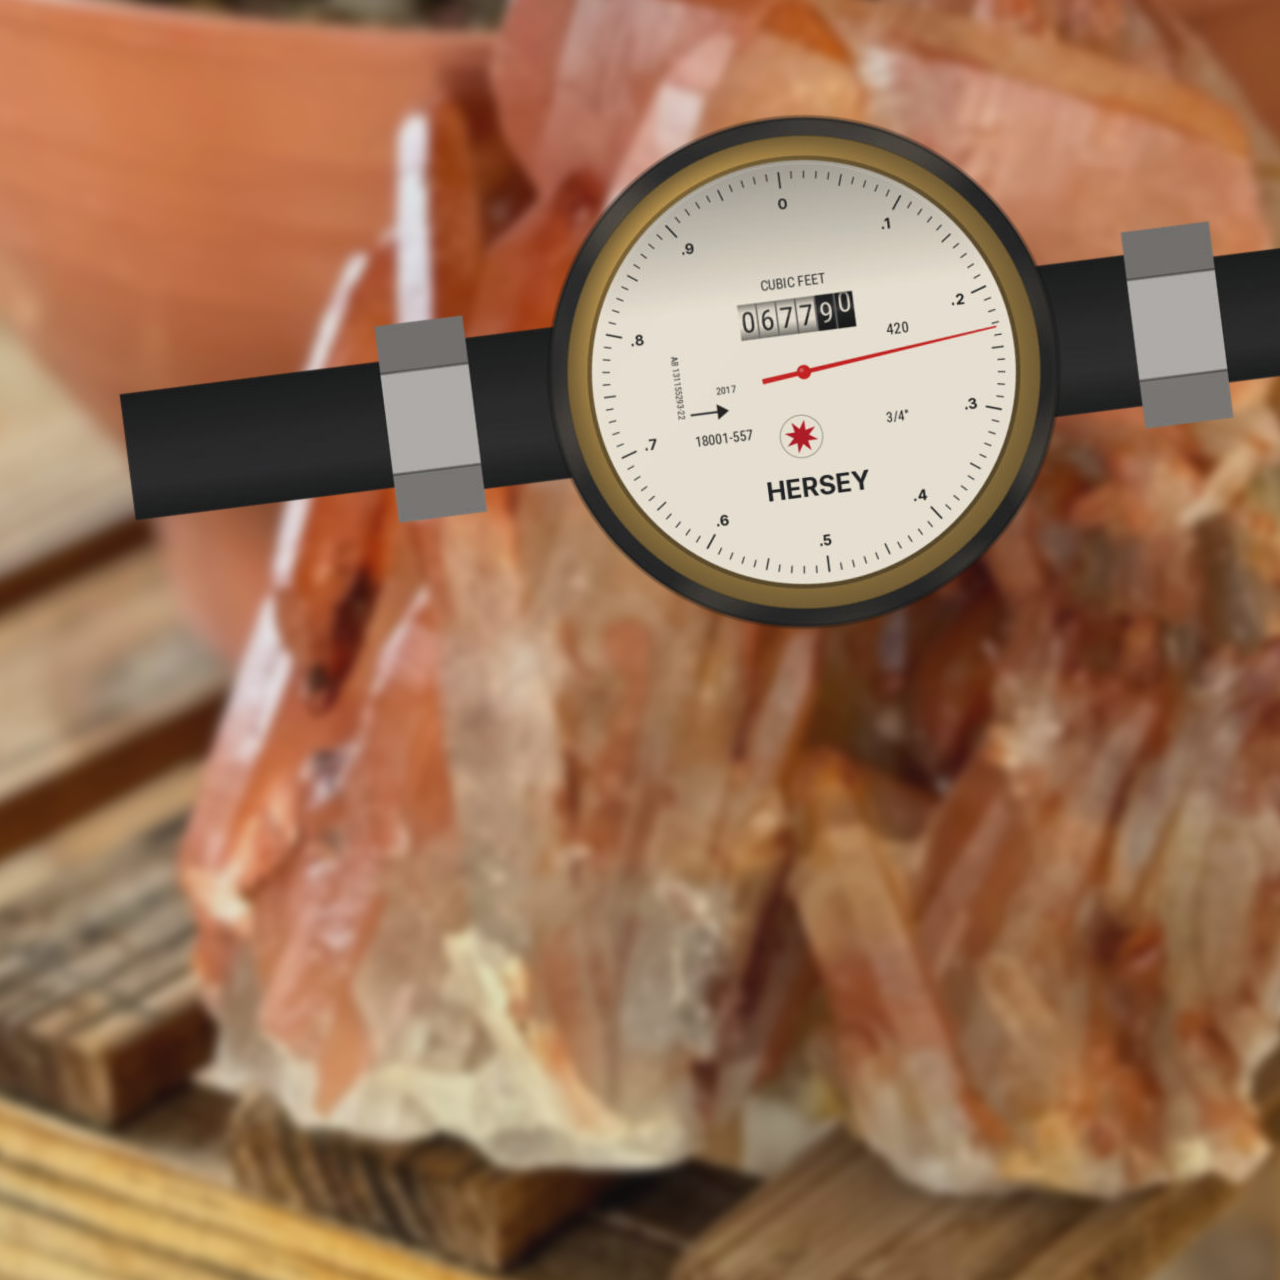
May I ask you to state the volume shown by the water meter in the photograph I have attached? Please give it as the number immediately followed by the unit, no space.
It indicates 67790.23ft³
